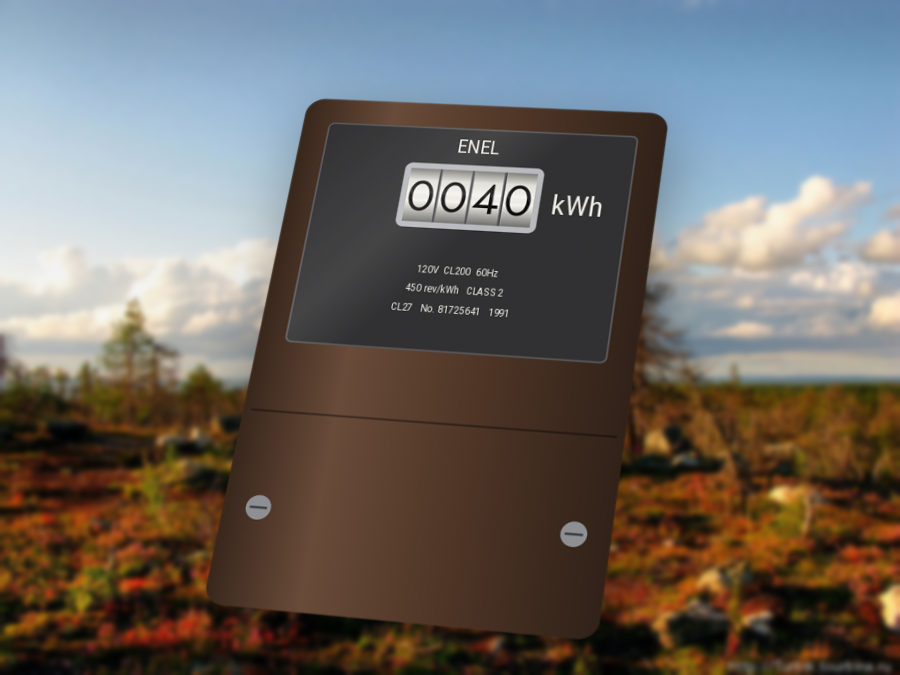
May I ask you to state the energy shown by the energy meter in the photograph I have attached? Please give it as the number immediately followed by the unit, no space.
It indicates 40kWh
